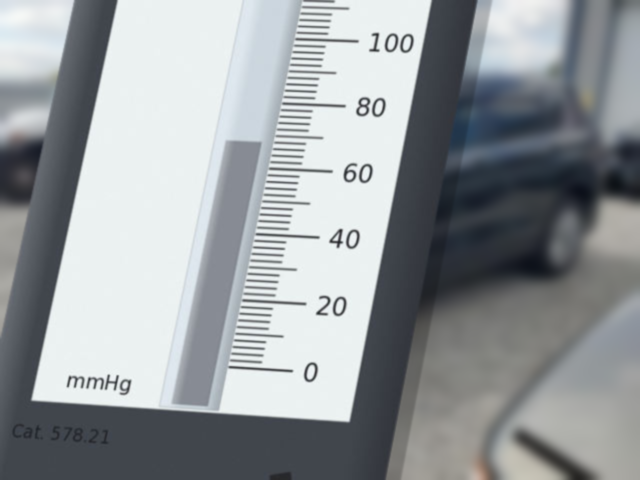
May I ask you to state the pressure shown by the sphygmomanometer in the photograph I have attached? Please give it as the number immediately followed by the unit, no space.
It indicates 68mmHg
